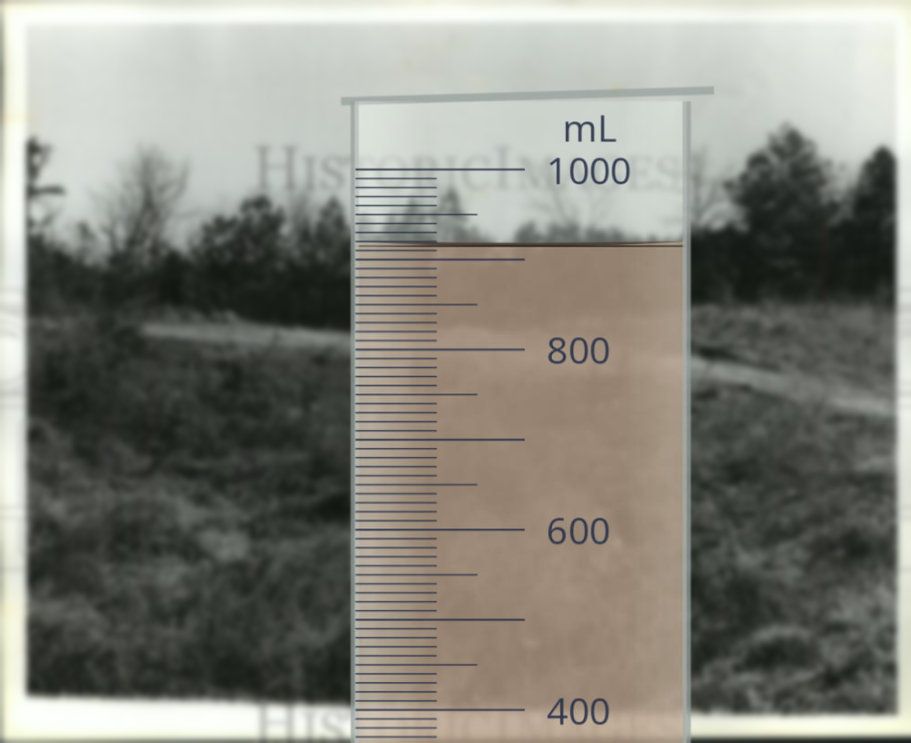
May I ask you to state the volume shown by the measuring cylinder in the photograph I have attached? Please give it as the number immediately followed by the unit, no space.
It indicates 915mL
